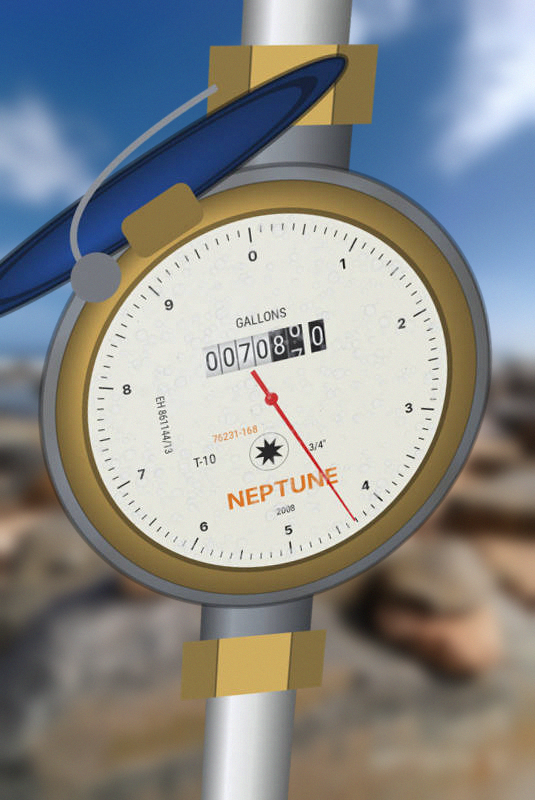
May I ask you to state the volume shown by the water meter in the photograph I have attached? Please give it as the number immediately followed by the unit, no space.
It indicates 70864.3gal
